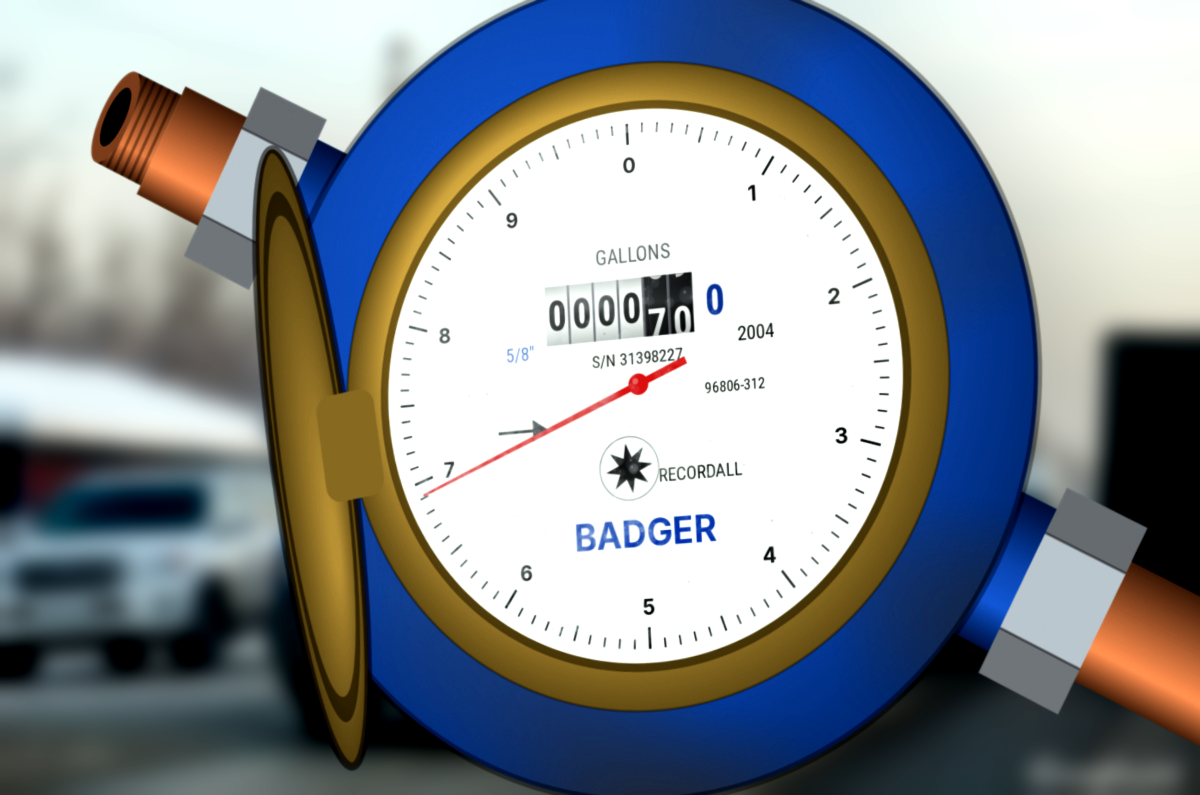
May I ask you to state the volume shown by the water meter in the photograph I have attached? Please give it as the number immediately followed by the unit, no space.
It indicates 696.9gal
